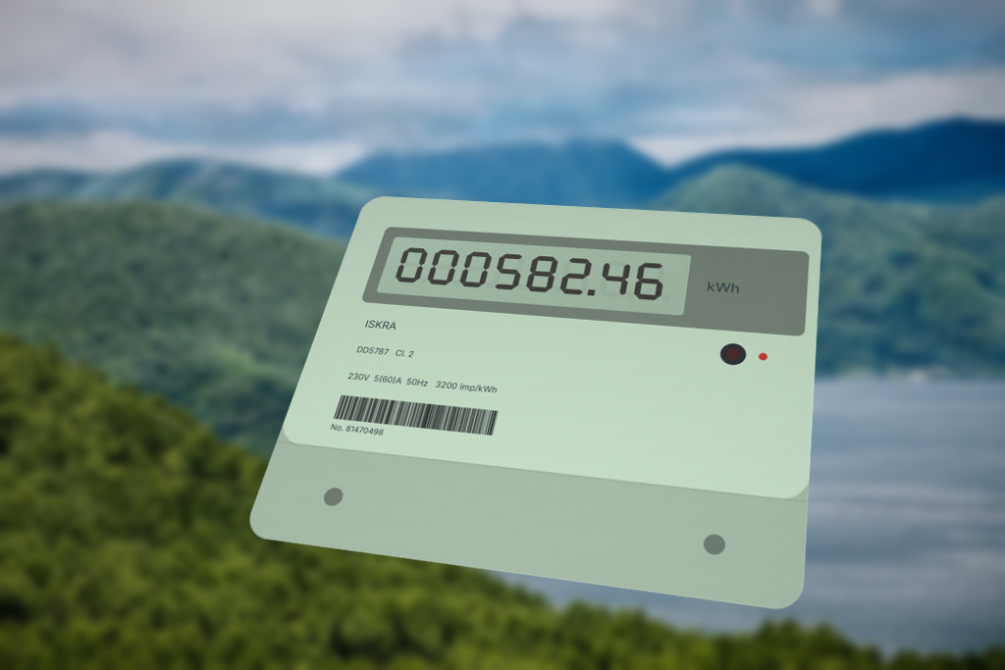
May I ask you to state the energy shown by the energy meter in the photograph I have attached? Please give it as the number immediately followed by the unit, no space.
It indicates 582.46kWh
